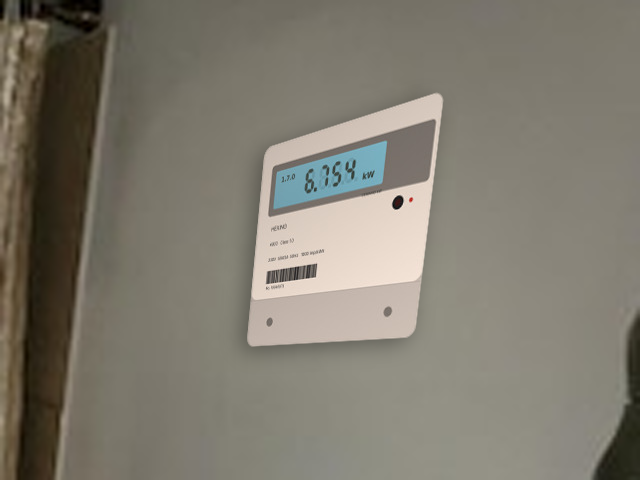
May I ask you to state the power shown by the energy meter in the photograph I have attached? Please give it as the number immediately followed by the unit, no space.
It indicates 6.754kW
